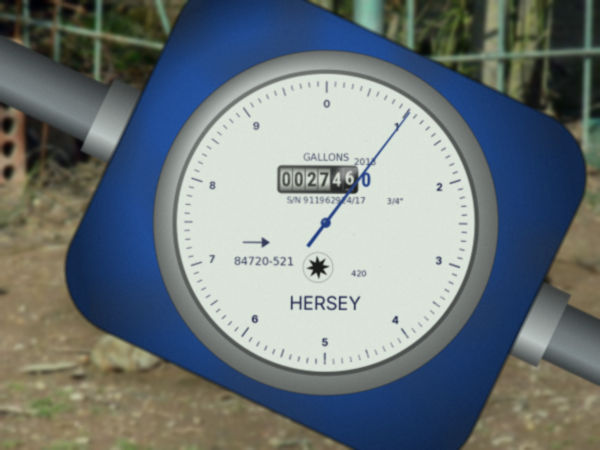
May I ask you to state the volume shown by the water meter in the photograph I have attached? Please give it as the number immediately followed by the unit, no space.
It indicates 27461.0gal
